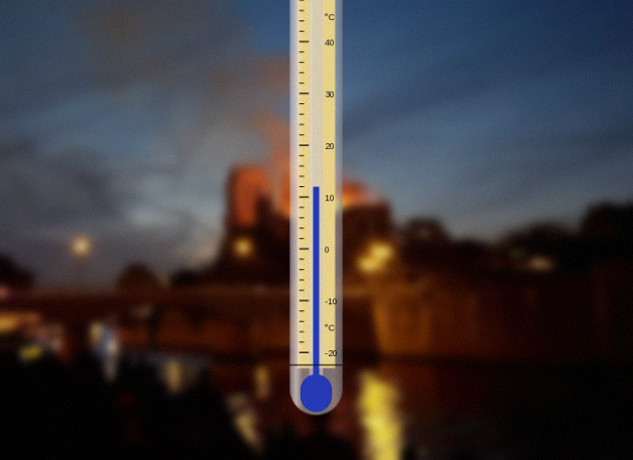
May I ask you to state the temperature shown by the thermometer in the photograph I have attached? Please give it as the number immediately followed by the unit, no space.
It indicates 12°C
